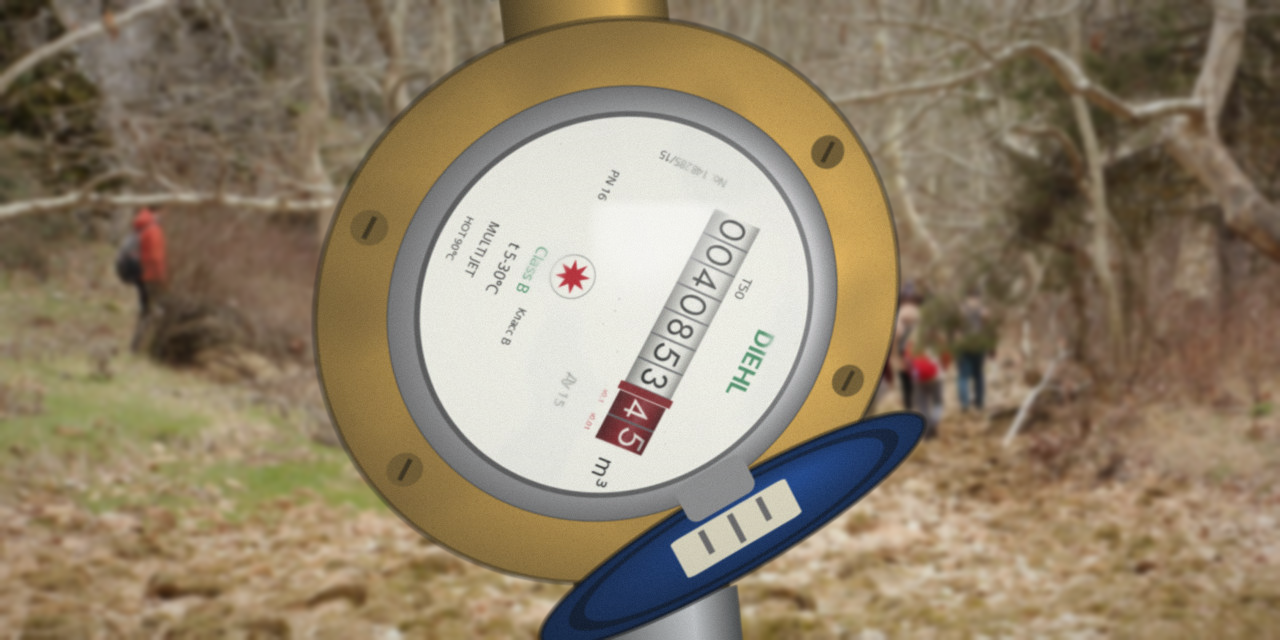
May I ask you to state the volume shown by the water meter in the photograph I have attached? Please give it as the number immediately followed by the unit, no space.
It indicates 40853.45m³
